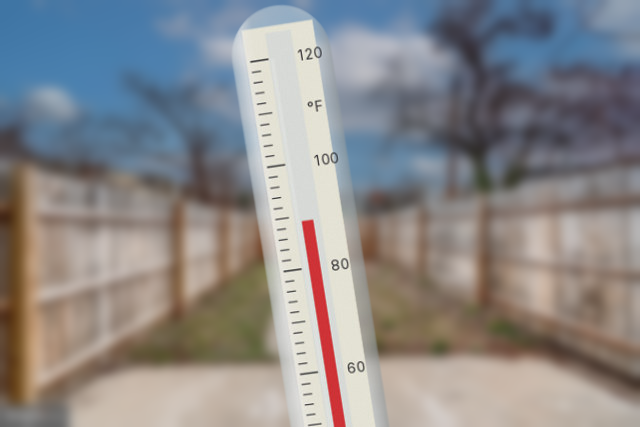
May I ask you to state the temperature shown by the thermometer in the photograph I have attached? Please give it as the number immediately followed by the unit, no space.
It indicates 89°F
